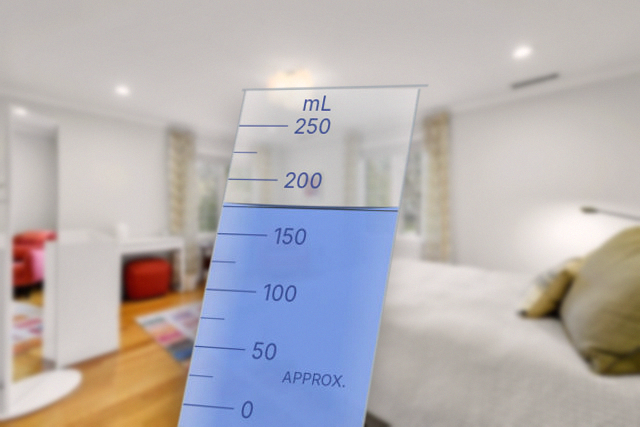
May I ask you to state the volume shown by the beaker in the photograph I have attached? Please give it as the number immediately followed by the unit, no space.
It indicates 175mL
